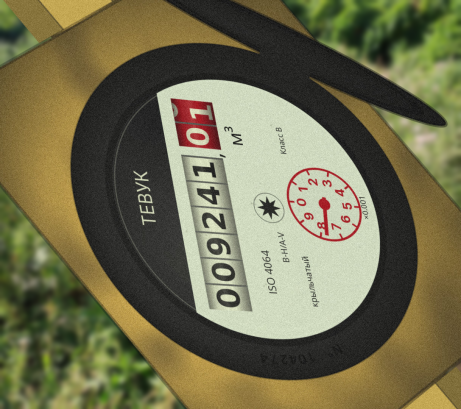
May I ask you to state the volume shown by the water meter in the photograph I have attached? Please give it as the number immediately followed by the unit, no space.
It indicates 9241.007m³
